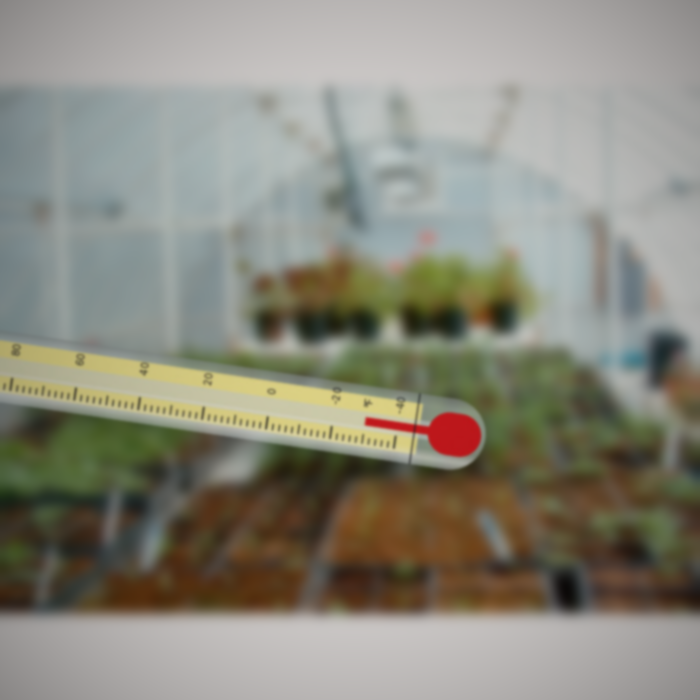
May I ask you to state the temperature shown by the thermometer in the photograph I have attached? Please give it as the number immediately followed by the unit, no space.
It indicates -30°F
